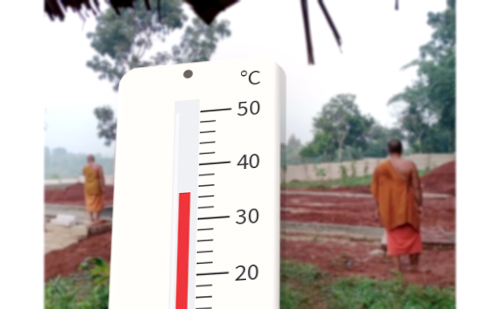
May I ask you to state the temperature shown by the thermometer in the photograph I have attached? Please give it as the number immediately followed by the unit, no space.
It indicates 35°C
